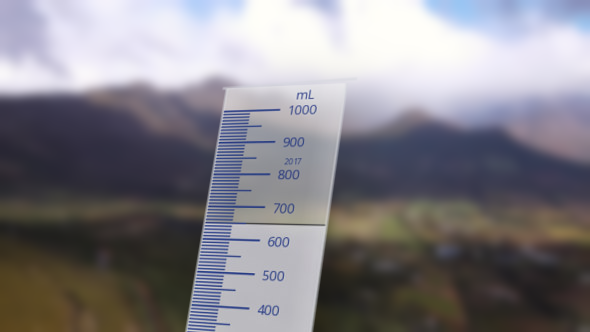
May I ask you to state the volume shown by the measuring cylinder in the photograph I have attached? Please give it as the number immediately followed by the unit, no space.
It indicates 650mL
